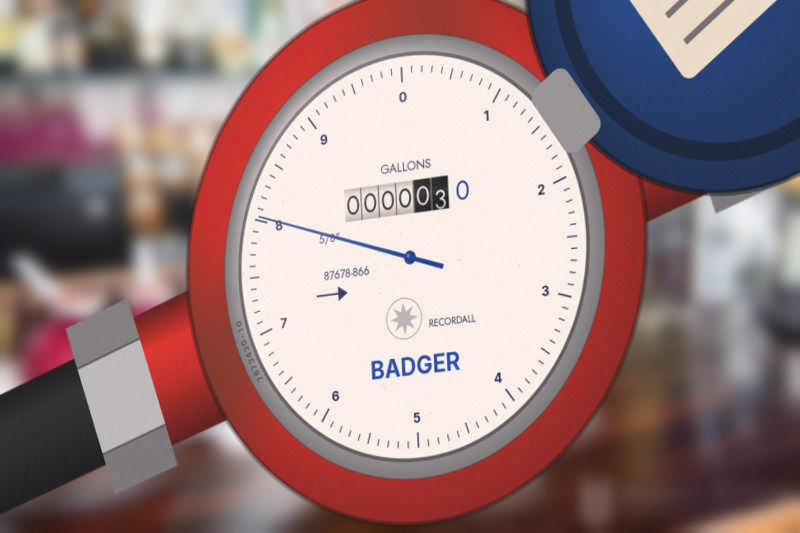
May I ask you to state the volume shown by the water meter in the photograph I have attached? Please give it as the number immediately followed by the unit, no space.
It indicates 28.0gal
